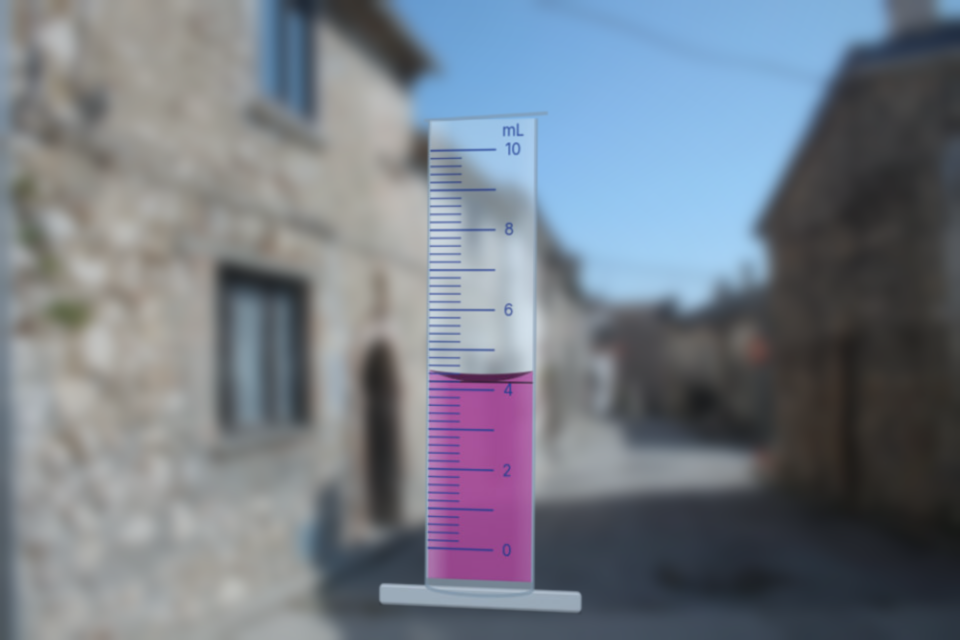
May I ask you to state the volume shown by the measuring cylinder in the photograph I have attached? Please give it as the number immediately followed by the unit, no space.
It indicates 4.2mL
